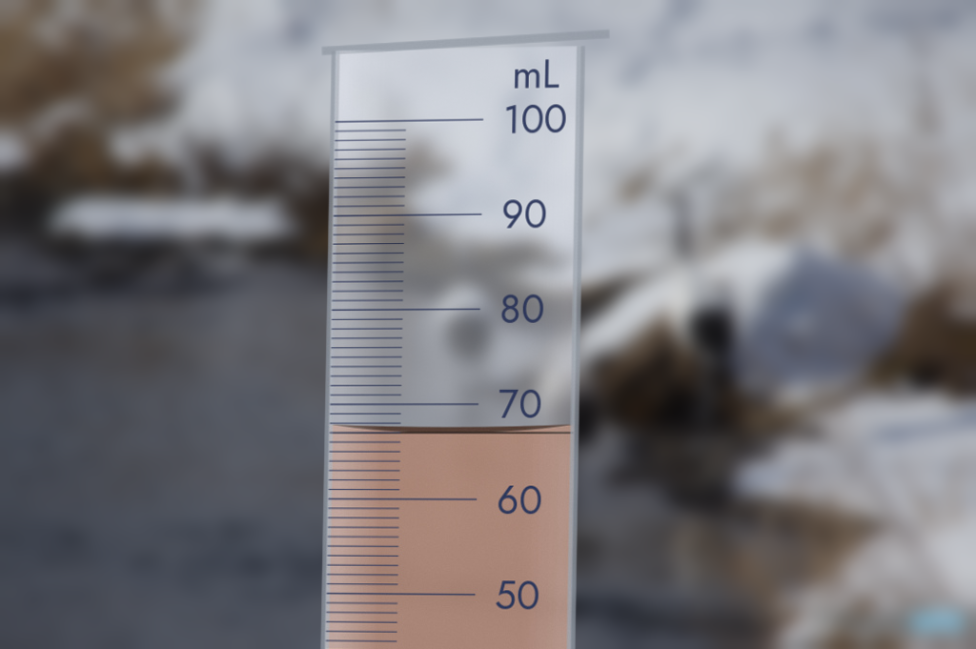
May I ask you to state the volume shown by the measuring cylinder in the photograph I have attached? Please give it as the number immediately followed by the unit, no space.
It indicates 67mL
